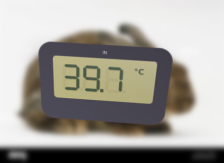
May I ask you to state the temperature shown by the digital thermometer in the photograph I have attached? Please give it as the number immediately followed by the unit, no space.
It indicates 39.7°C
